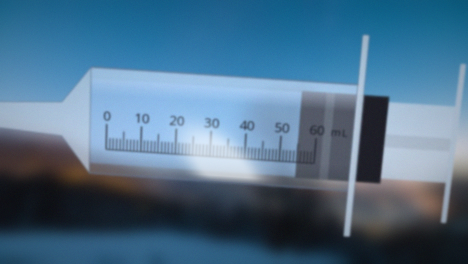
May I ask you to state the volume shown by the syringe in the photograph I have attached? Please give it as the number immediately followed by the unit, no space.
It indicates 55mL
